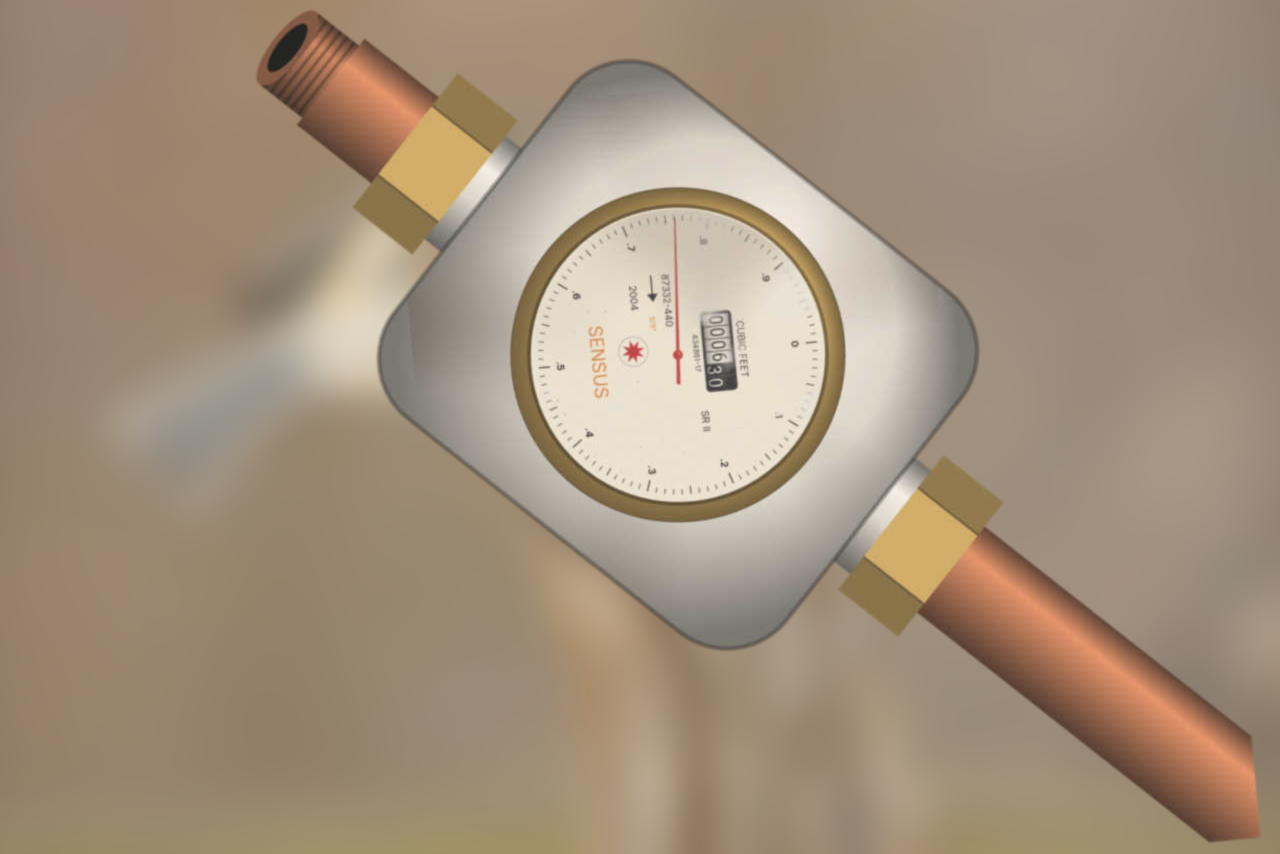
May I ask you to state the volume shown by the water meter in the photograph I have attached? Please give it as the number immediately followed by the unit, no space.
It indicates 629.76ft³
